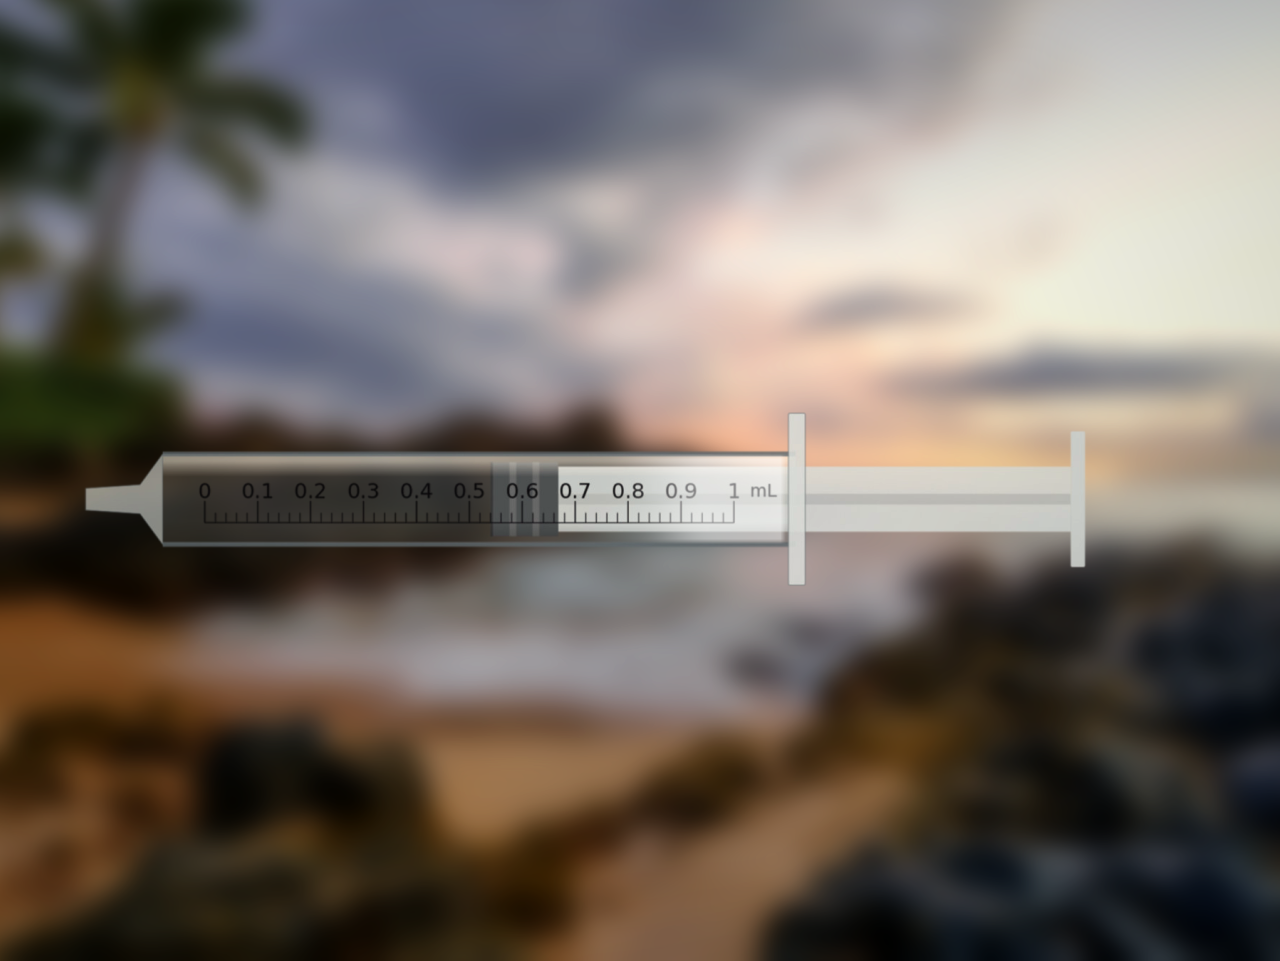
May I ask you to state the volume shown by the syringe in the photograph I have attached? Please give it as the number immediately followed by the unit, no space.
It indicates 0.54mL
